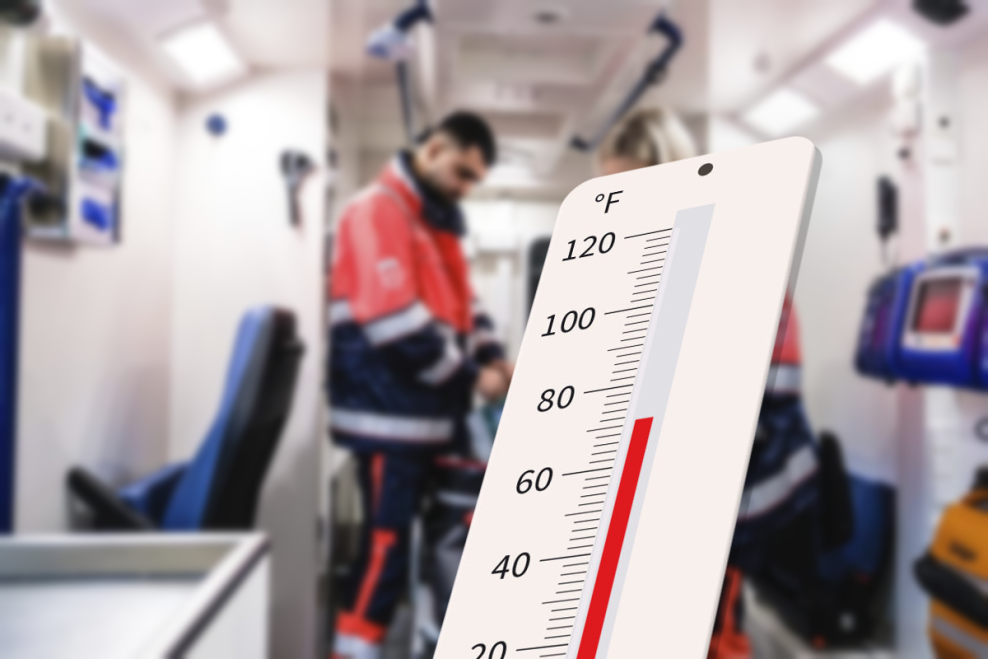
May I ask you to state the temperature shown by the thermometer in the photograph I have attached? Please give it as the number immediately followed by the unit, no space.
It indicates 71°F
